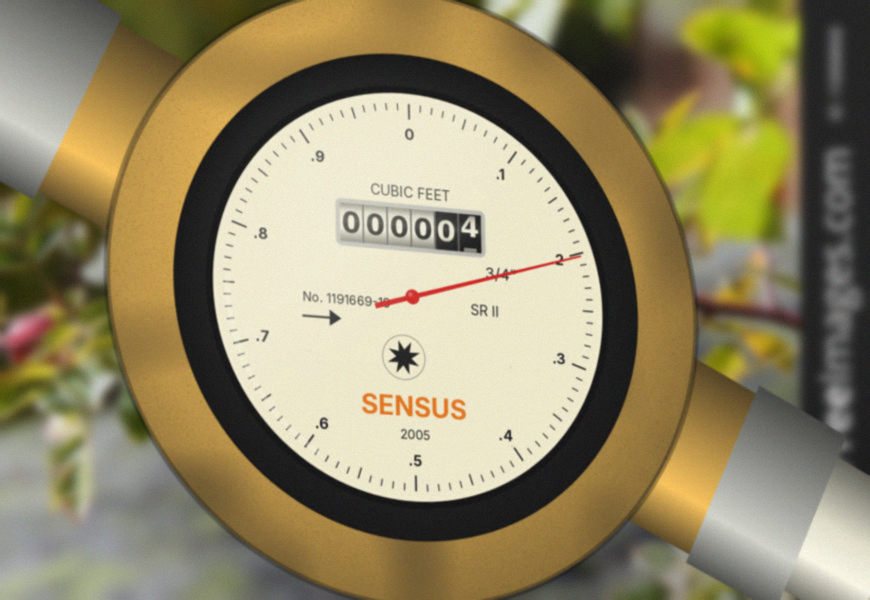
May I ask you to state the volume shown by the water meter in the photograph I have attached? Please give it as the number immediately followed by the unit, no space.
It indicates 4.20ft³
